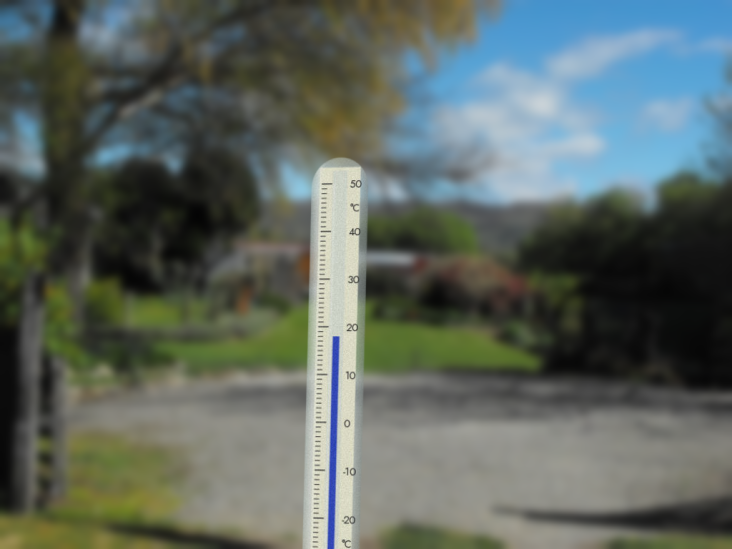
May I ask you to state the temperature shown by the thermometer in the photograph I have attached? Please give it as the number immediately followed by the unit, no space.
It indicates 18°C
